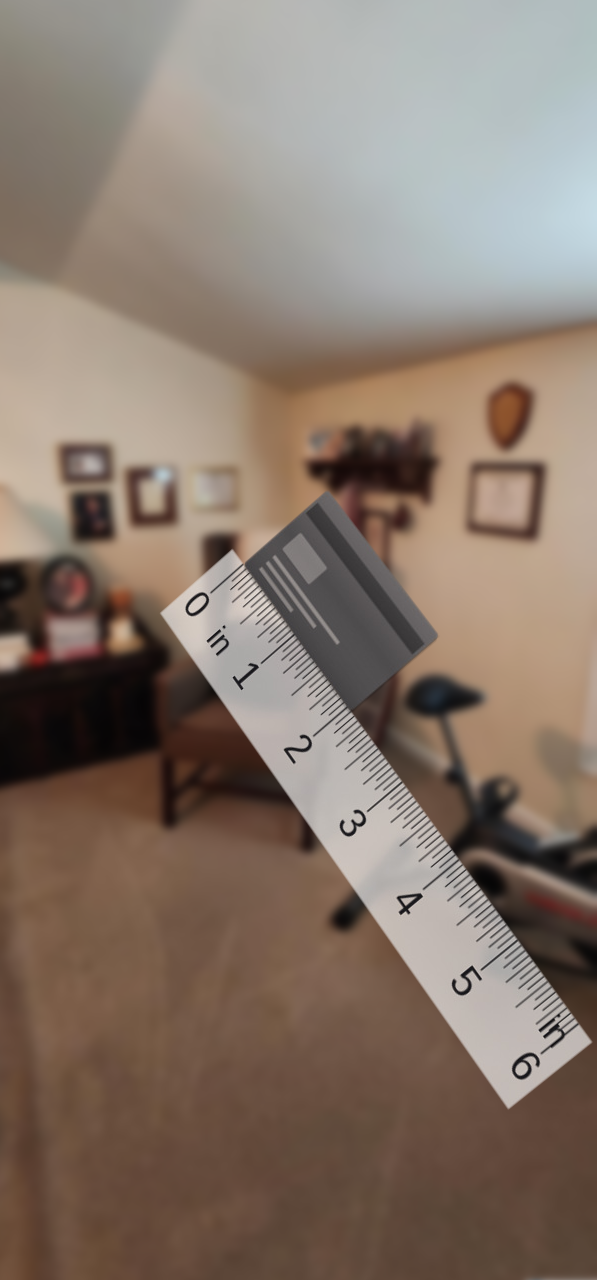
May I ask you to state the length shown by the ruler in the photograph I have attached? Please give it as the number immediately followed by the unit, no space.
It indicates 2.0625in
